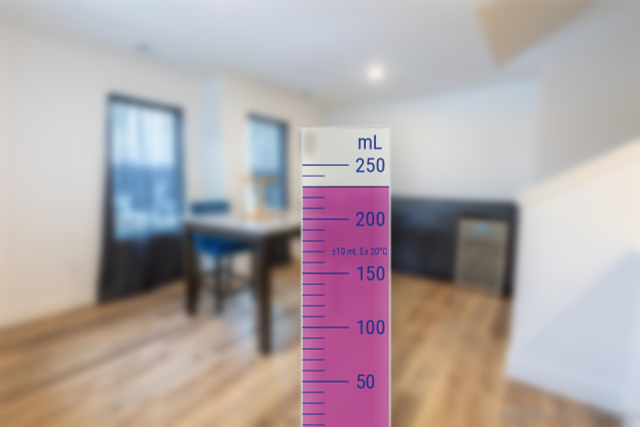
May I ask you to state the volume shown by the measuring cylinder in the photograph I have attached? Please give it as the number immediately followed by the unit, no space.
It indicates 230mL
